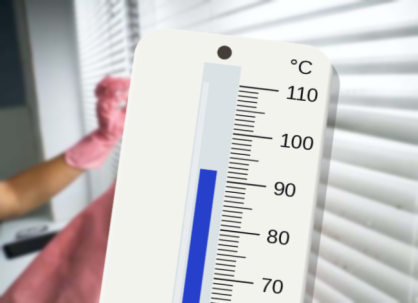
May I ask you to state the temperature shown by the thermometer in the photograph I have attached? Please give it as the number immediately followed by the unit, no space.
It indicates 92°C
